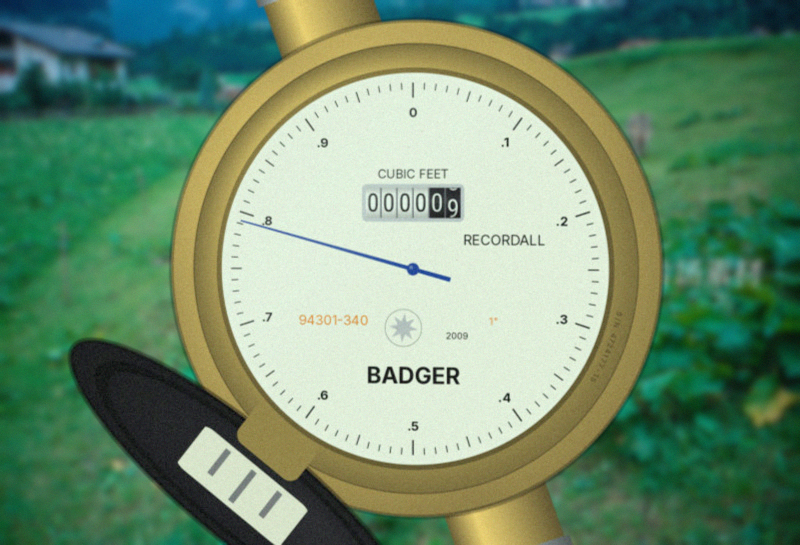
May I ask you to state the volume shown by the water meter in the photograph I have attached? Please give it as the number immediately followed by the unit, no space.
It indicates 8.79ft³
